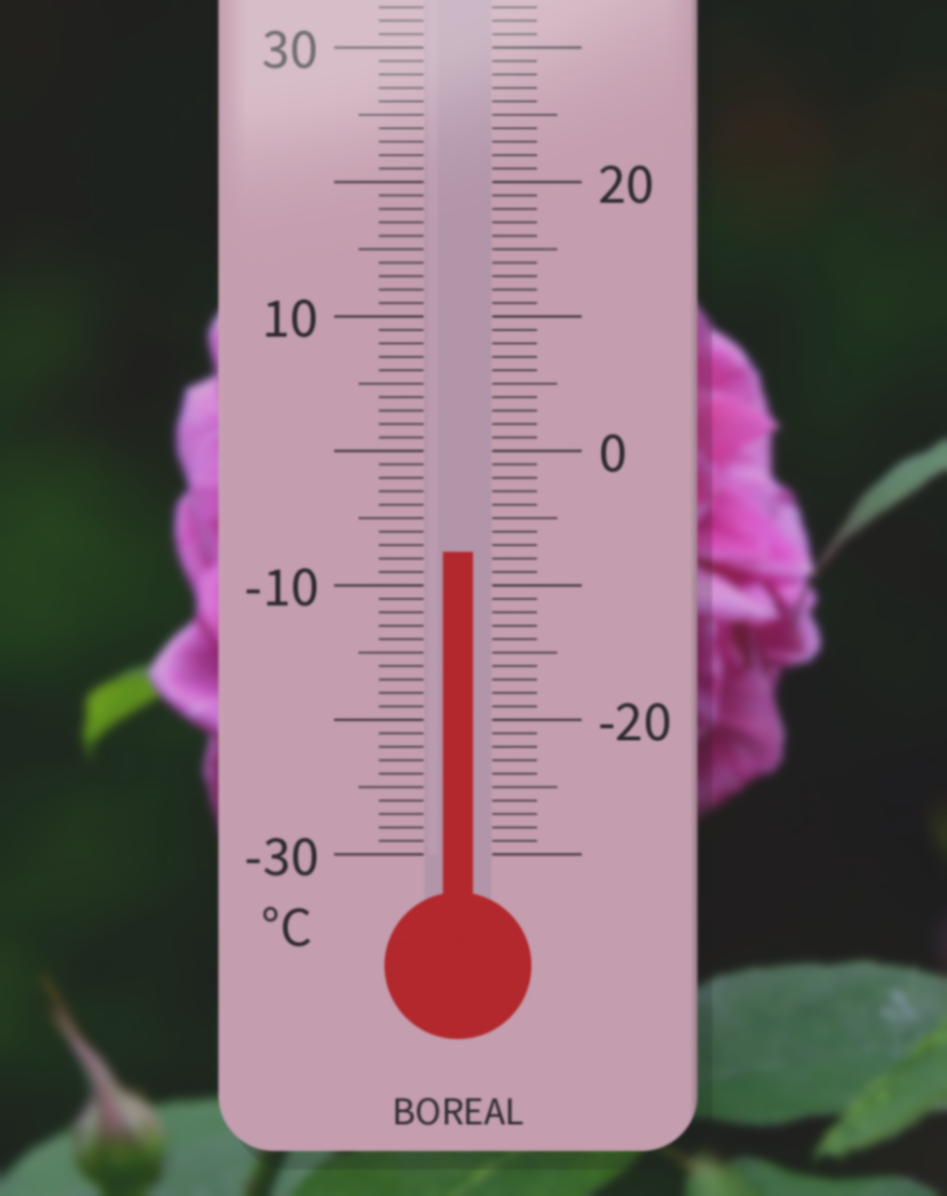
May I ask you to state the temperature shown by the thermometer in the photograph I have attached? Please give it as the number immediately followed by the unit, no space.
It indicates -7.5°C
